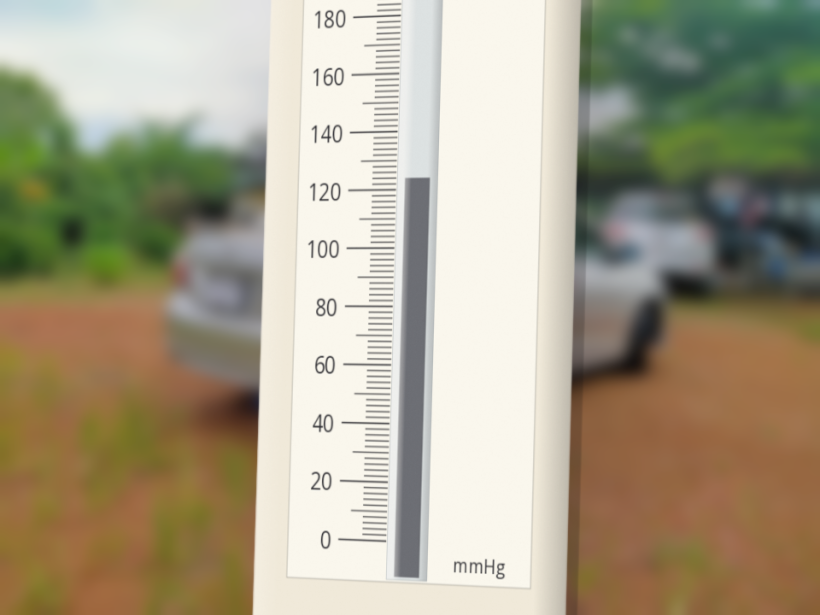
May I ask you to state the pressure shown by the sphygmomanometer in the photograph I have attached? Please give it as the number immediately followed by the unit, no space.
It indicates 124mmHg
